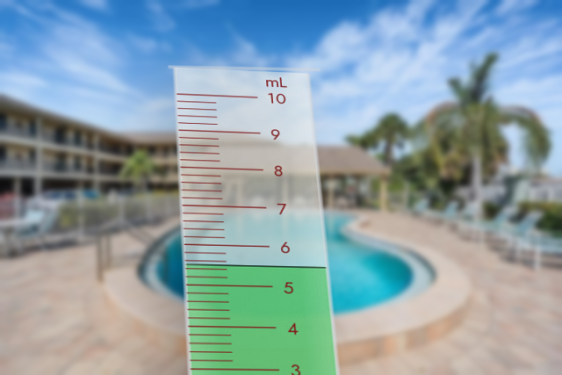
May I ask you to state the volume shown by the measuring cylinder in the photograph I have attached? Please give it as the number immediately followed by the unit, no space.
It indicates 5.5mL
